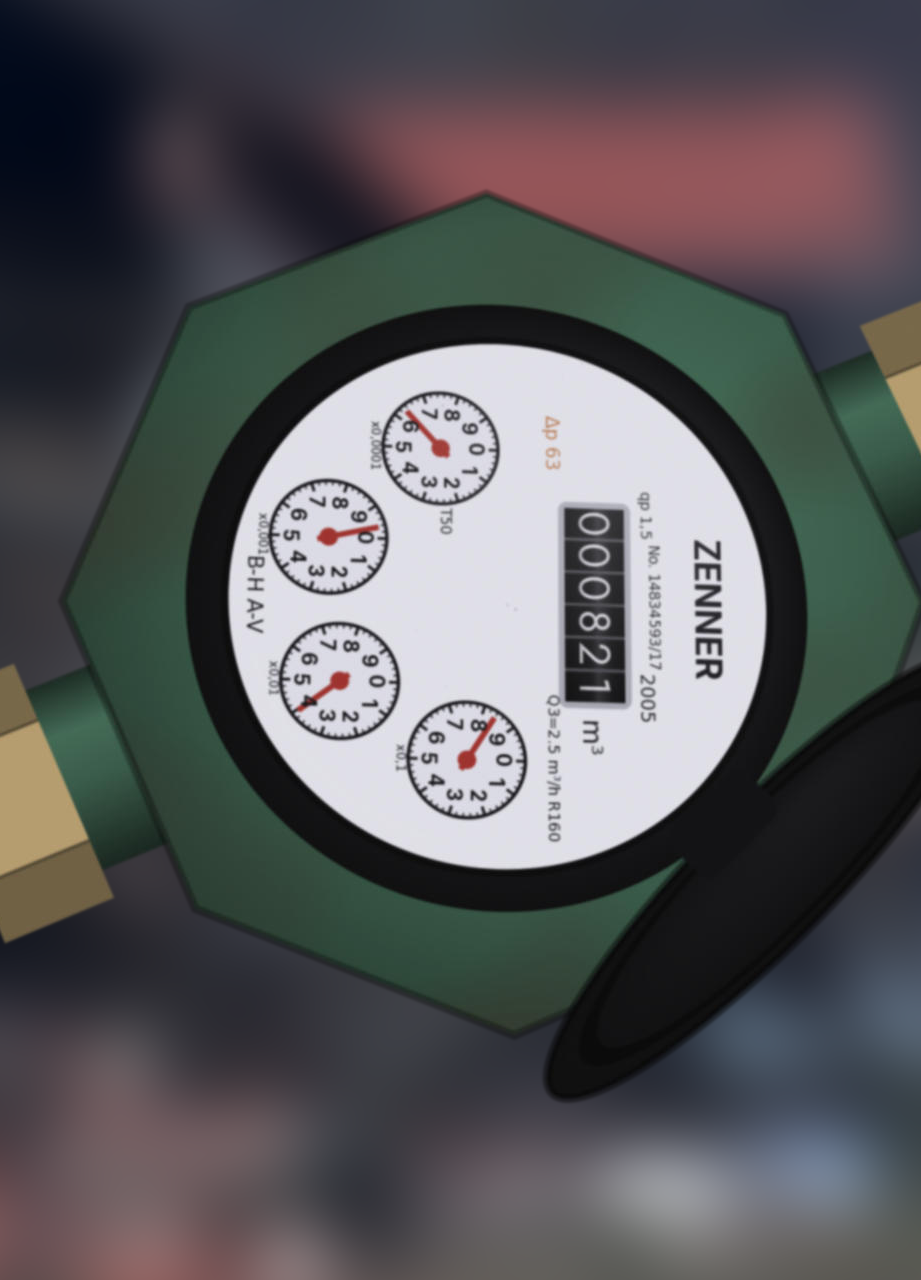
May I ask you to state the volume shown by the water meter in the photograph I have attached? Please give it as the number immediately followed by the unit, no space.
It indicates 821.8396m³
